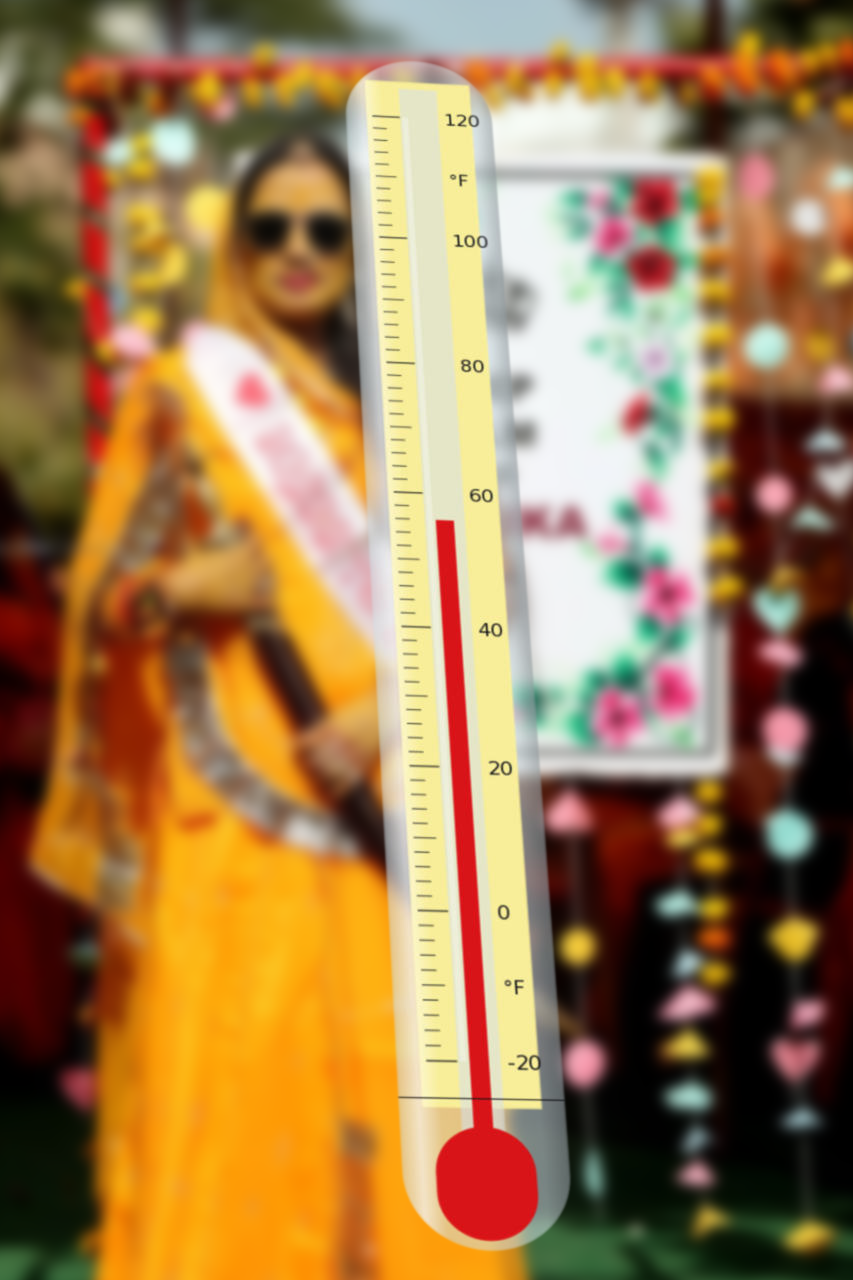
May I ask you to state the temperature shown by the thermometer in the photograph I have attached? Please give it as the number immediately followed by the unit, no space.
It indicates 56°F
